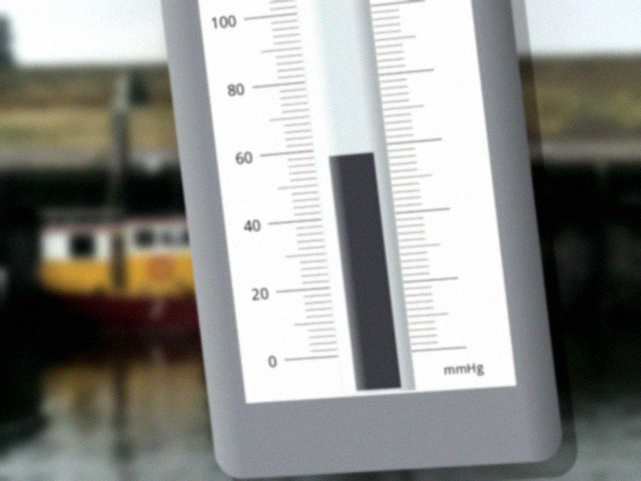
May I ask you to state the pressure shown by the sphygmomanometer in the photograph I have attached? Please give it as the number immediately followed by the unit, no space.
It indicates 58mmHg
